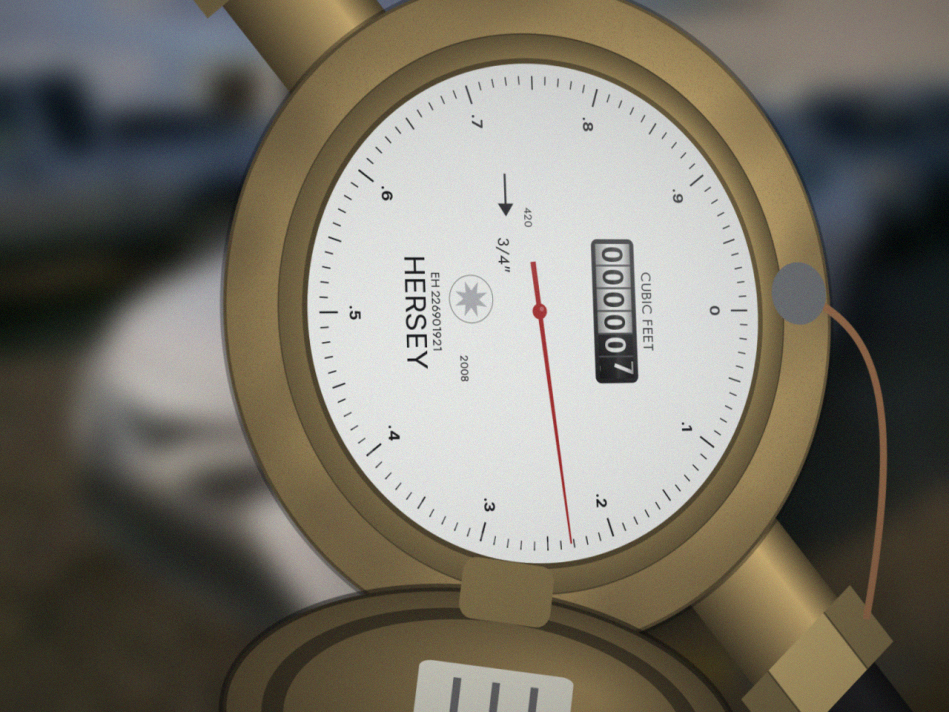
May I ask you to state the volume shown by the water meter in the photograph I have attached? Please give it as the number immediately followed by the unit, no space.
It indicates 7.23ft³
